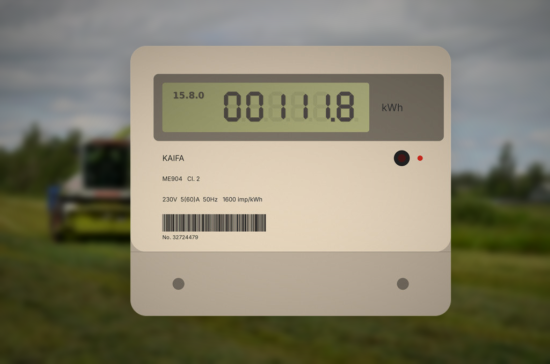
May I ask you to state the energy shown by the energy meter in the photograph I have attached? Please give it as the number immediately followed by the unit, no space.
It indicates 111.8kWh
